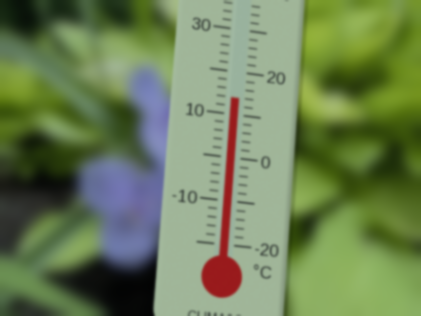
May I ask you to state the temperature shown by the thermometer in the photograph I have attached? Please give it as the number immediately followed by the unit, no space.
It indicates 14°C
